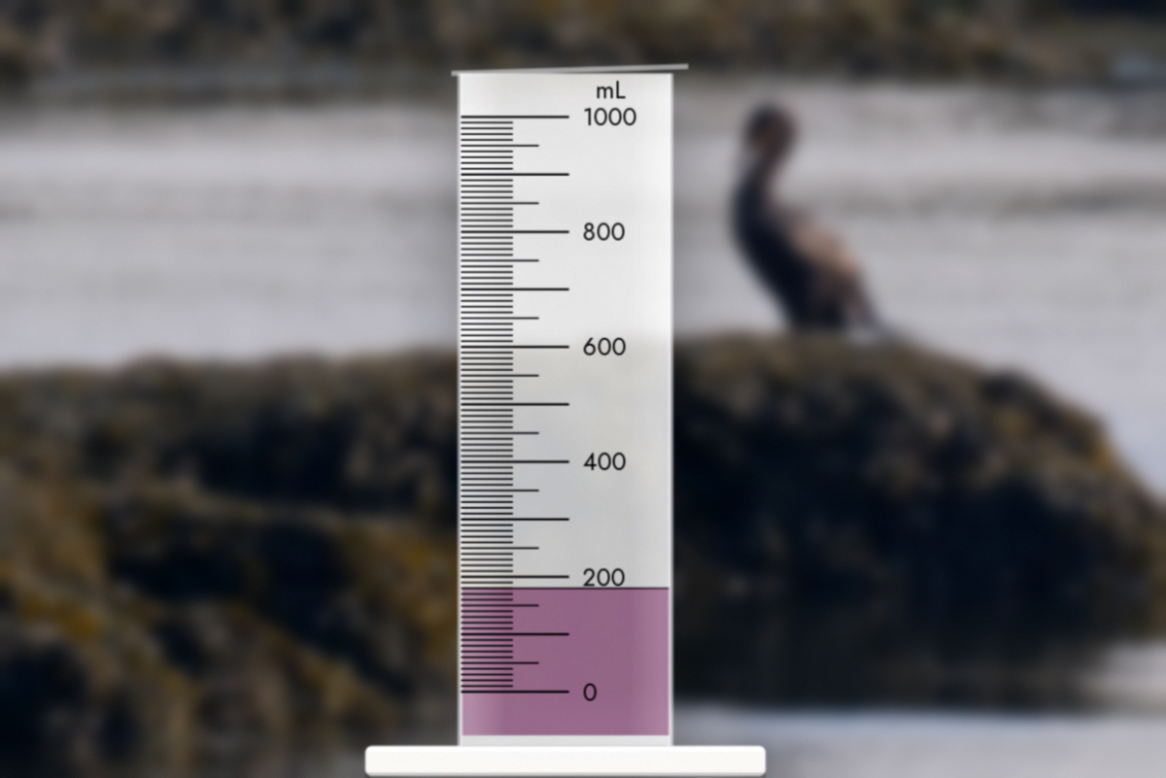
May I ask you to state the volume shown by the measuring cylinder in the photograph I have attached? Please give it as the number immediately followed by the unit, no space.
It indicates 180mL
